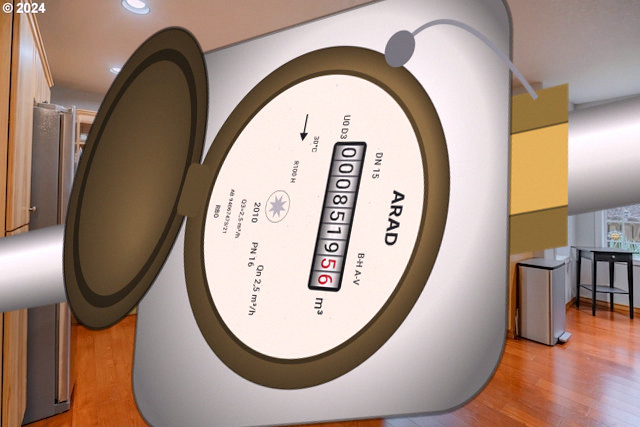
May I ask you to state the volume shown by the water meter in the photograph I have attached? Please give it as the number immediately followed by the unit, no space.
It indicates 8519.56m³
